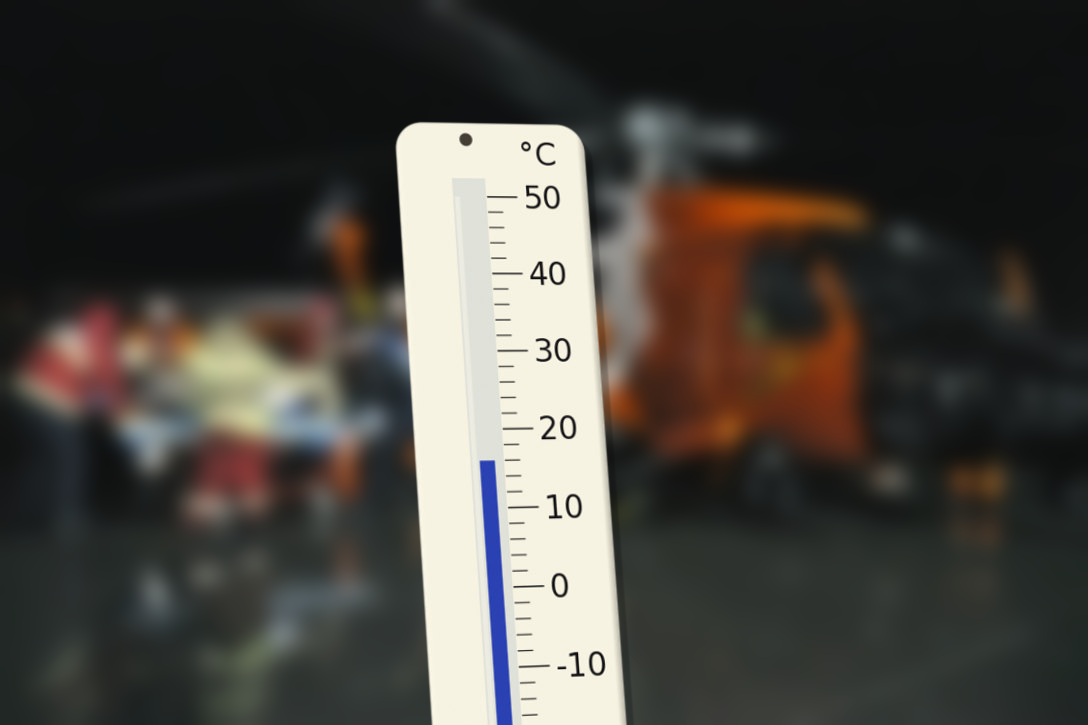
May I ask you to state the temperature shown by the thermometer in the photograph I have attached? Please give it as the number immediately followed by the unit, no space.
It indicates 16°C
